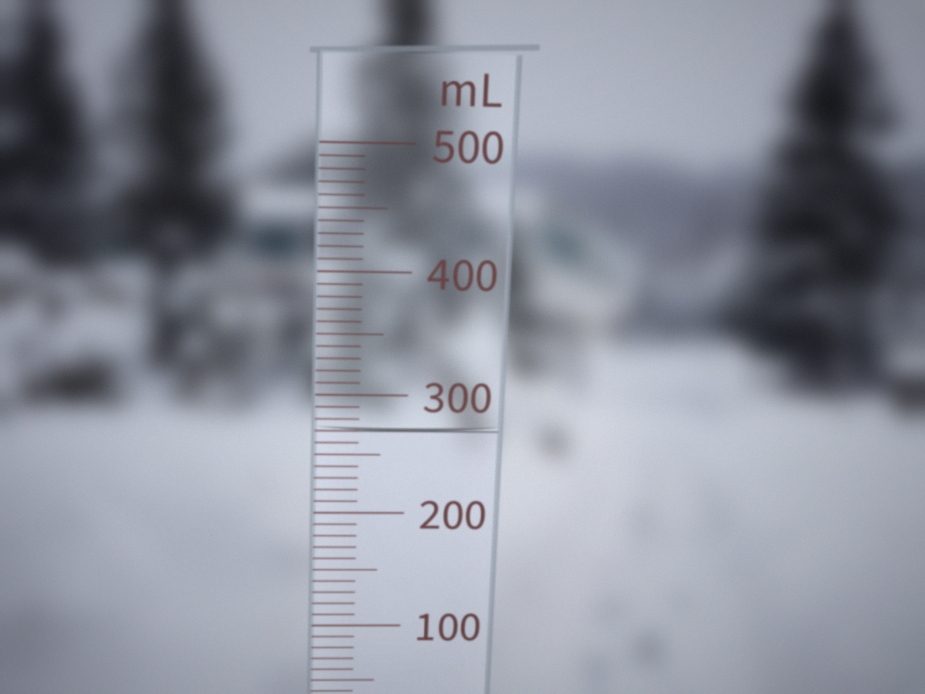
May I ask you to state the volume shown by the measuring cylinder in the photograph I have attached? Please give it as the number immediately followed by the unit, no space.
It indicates 270mL
